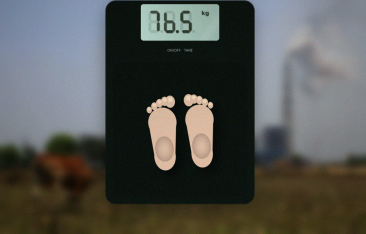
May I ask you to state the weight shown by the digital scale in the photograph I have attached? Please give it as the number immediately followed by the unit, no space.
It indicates 76.5kg
